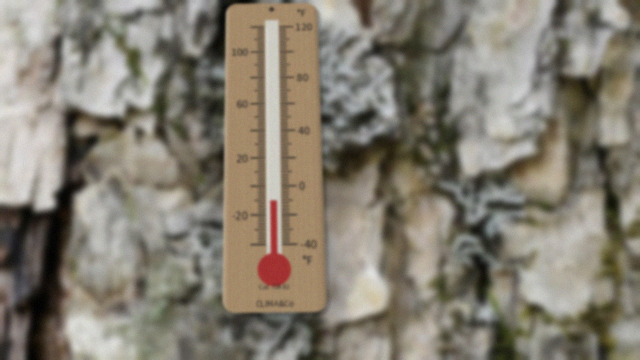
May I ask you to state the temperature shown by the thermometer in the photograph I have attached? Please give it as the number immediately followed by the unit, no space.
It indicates -10°F
